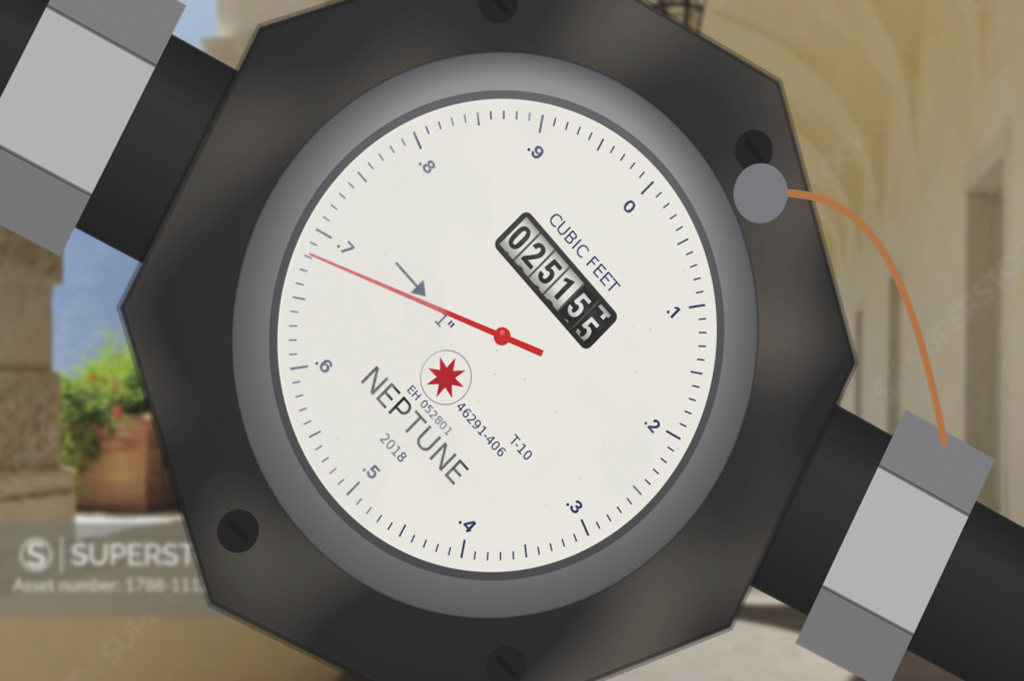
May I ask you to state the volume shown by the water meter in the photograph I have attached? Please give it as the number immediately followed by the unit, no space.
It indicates 25154.68ft³
